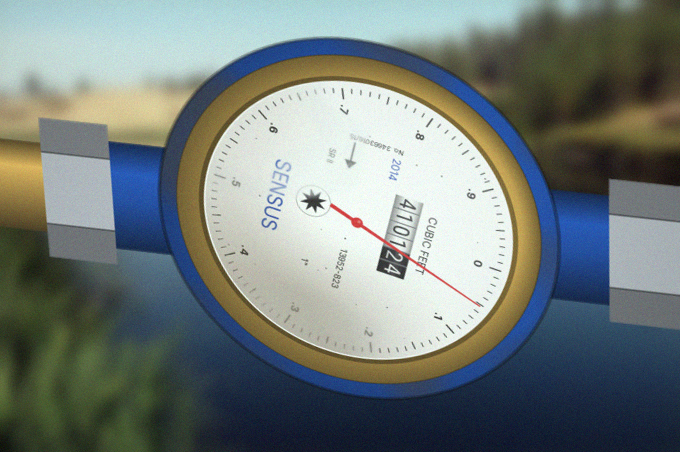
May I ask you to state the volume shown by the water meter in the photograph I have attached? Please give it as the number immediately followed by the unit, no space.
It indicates 410124.05ft³
